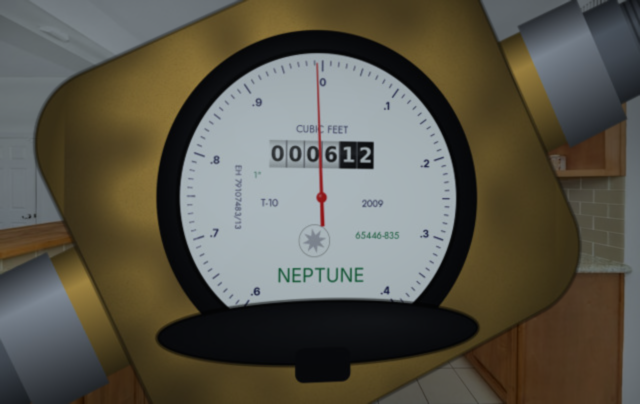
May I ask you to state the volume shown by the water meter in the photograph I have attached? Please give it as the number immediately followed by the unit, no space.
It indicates 611.99ft³
